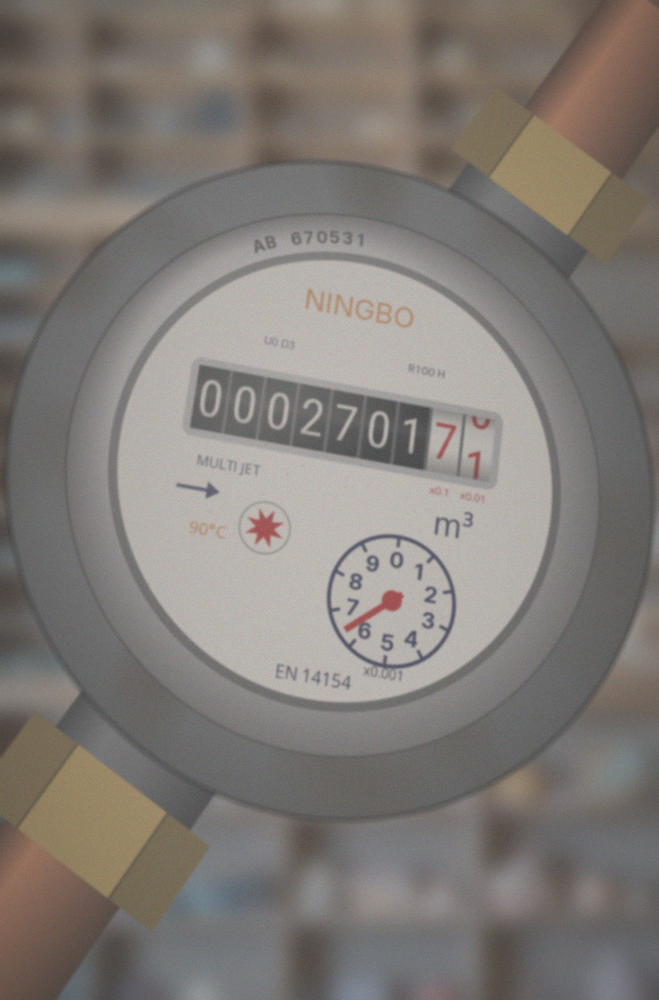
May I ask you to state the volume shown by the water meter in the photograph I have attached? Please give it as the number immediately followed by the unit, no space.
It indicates 2701.706m³
